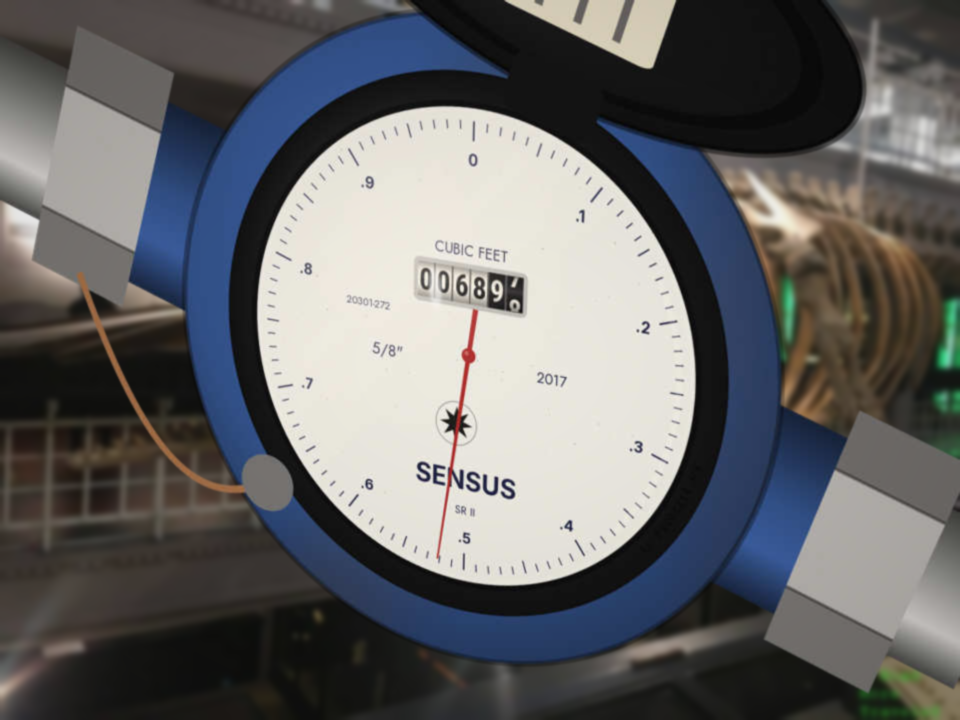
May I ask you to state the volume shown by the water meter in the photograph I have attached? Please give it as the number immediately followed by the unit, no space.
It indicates 6897.52ft³
